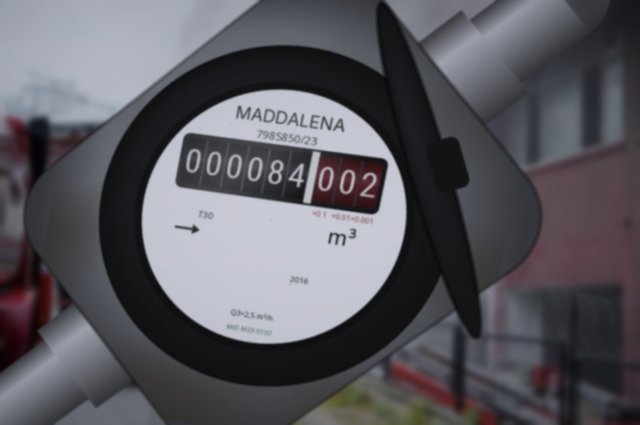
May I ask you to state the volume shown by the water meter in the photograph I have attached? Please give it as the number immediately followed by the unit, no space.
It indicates 84.002m³
